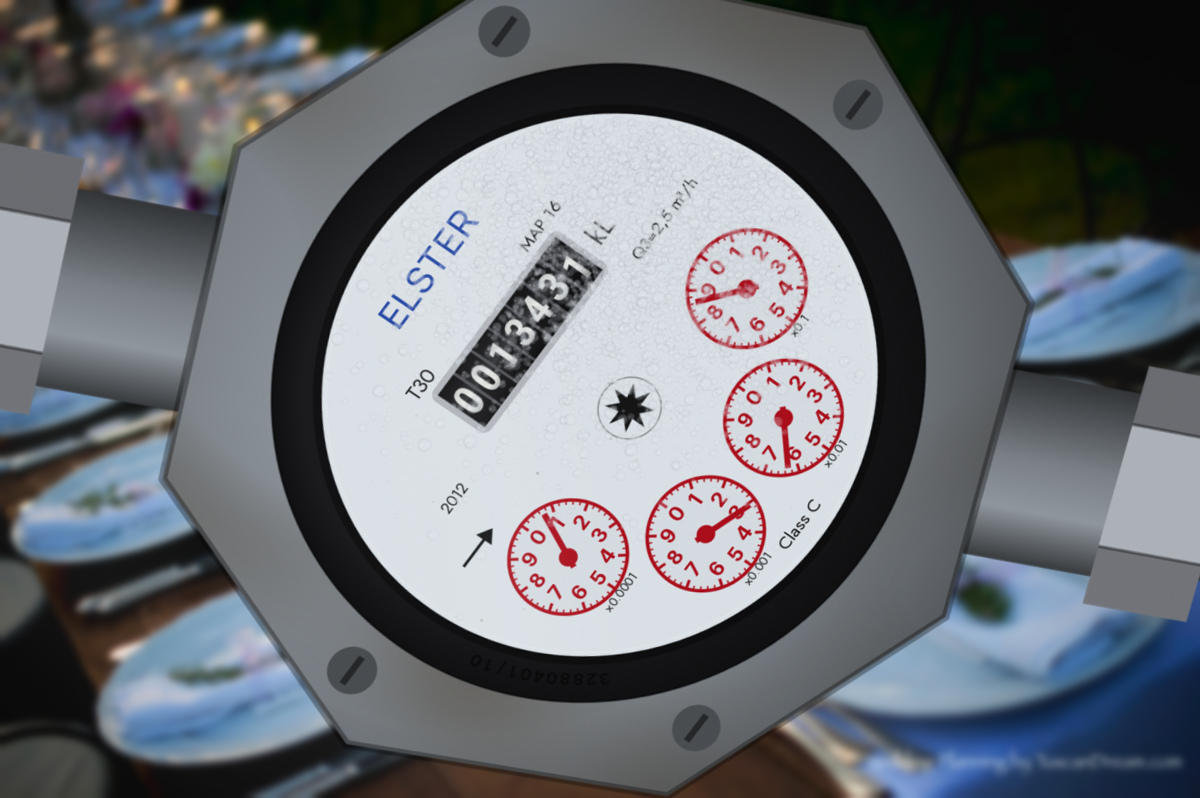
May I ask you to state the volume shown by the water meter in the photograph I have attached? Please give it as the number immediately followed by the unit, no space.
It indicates 13430.8630kL
